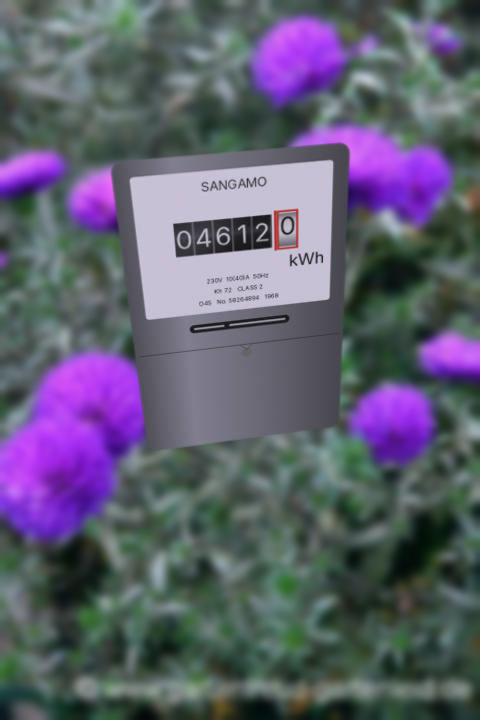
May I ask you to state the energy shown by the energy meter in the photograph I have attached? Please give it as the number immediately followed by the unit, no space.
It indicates 4612.0kWh
